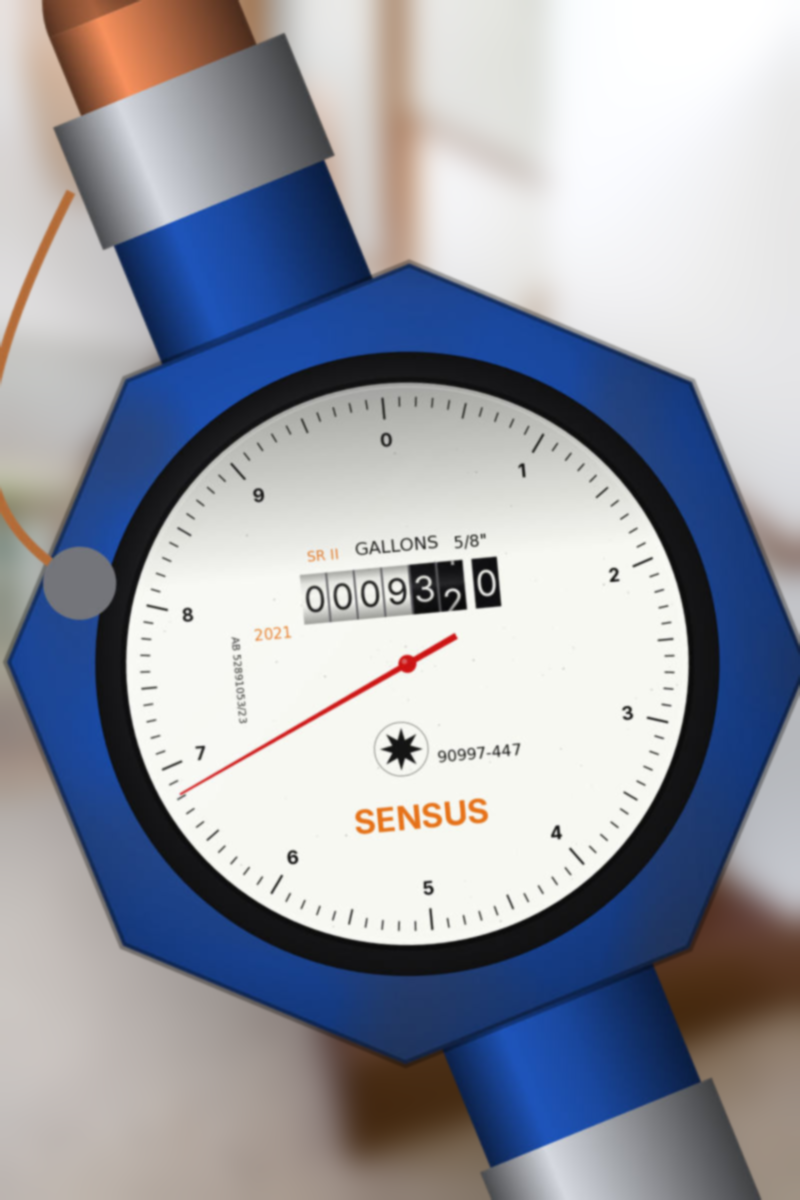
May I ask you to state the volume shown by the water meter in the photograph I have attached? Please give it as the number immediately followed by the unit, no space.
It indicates 9316.8gal
